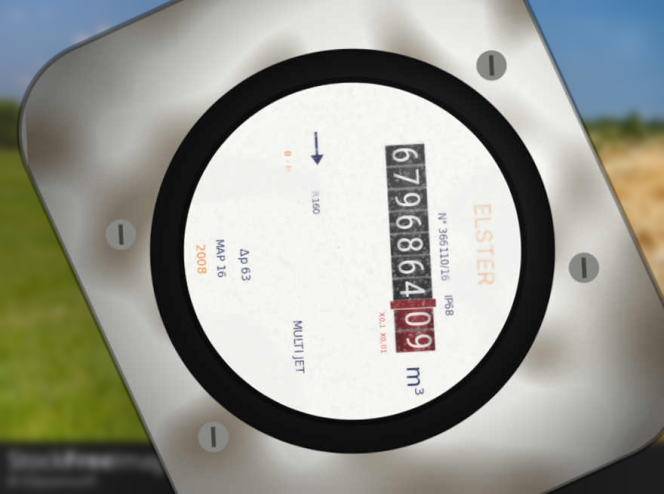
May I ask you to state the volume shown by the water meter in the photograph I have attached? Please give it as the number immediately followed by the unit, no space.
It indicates 6796864.09m³
